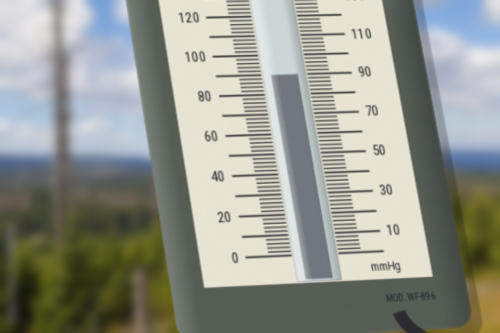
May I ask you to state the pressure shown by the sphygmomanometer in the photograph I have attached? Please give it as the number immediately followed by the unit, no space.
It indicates 90mmHg
